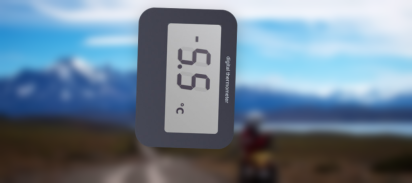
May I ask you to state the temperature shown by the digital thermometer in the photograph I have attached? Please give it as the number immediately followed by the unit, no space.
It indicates -5.5°C
